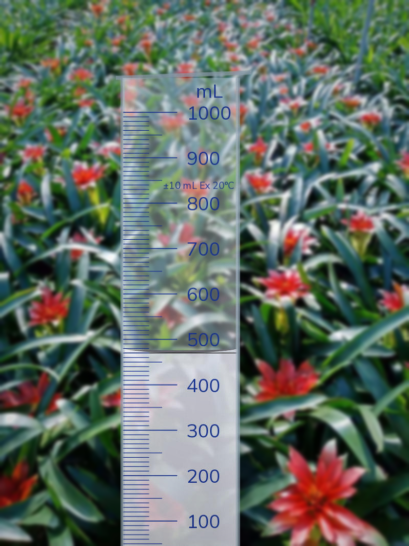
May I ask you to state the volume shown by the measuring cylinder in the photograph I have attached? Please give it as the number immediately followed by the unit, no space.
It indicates 470mL
